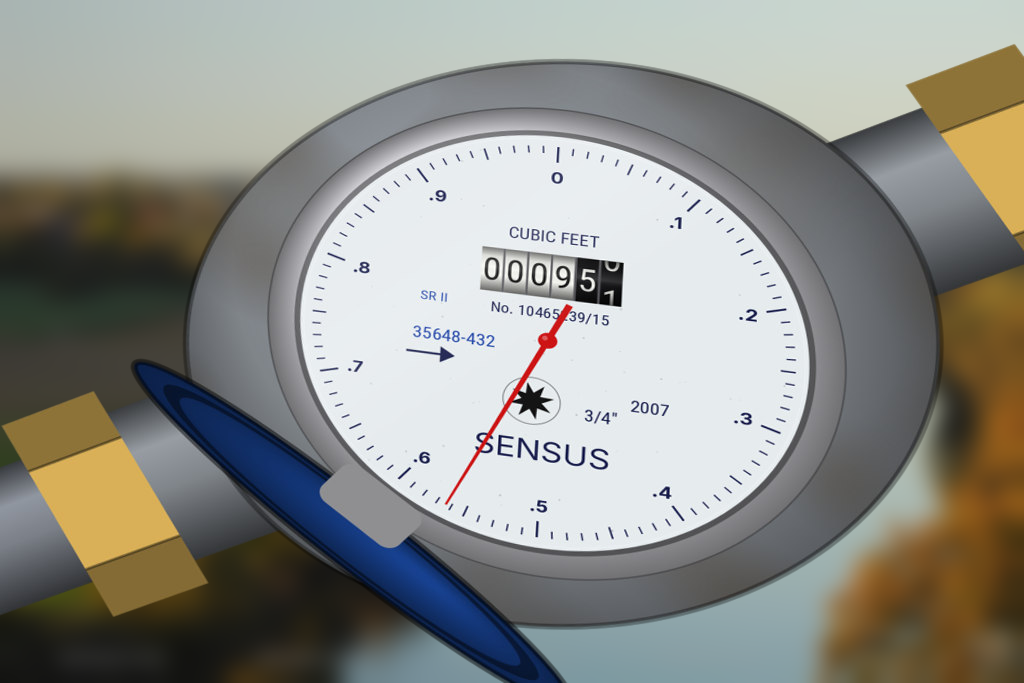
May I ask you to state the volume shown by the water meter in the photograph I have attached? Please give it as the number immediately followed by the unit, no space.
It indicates 950.56ft³
